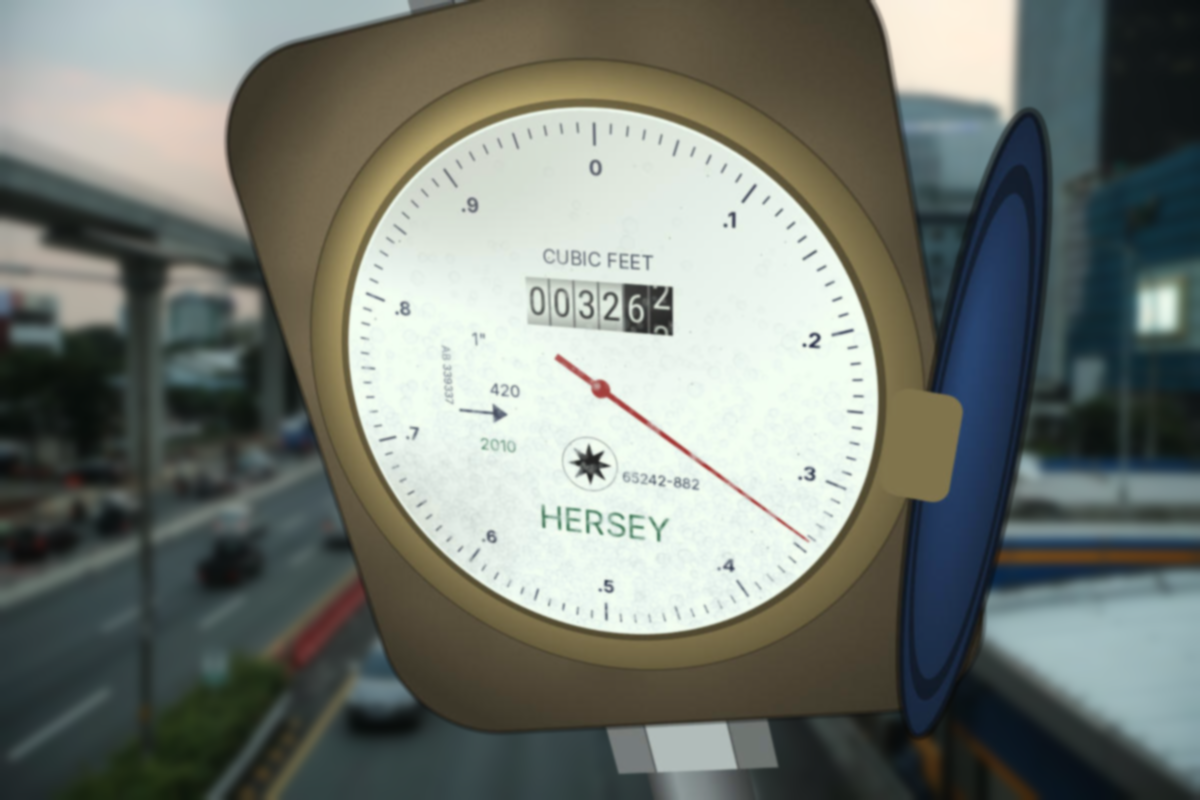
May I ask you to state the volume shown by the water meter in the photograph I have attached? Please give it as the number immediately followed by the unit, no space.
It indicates 3262.34ft³
